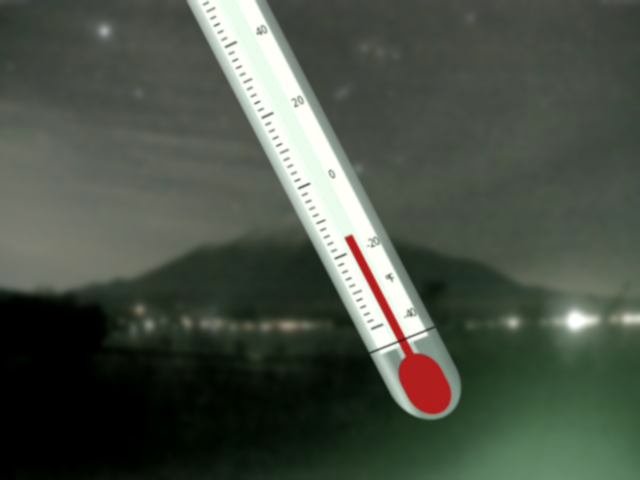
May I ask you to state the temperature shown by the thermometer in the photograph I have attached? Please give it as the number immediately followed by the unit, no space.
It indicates -16°F
